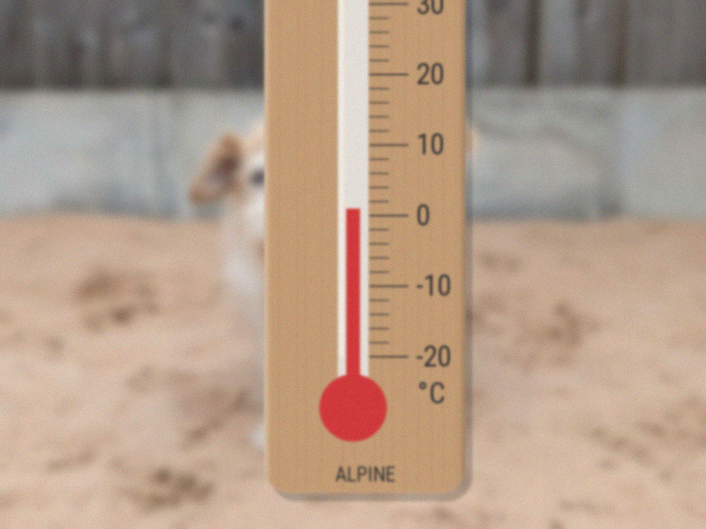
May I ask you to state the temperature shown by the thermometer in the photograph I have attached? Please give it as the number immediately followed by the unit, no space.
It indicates 1°C
